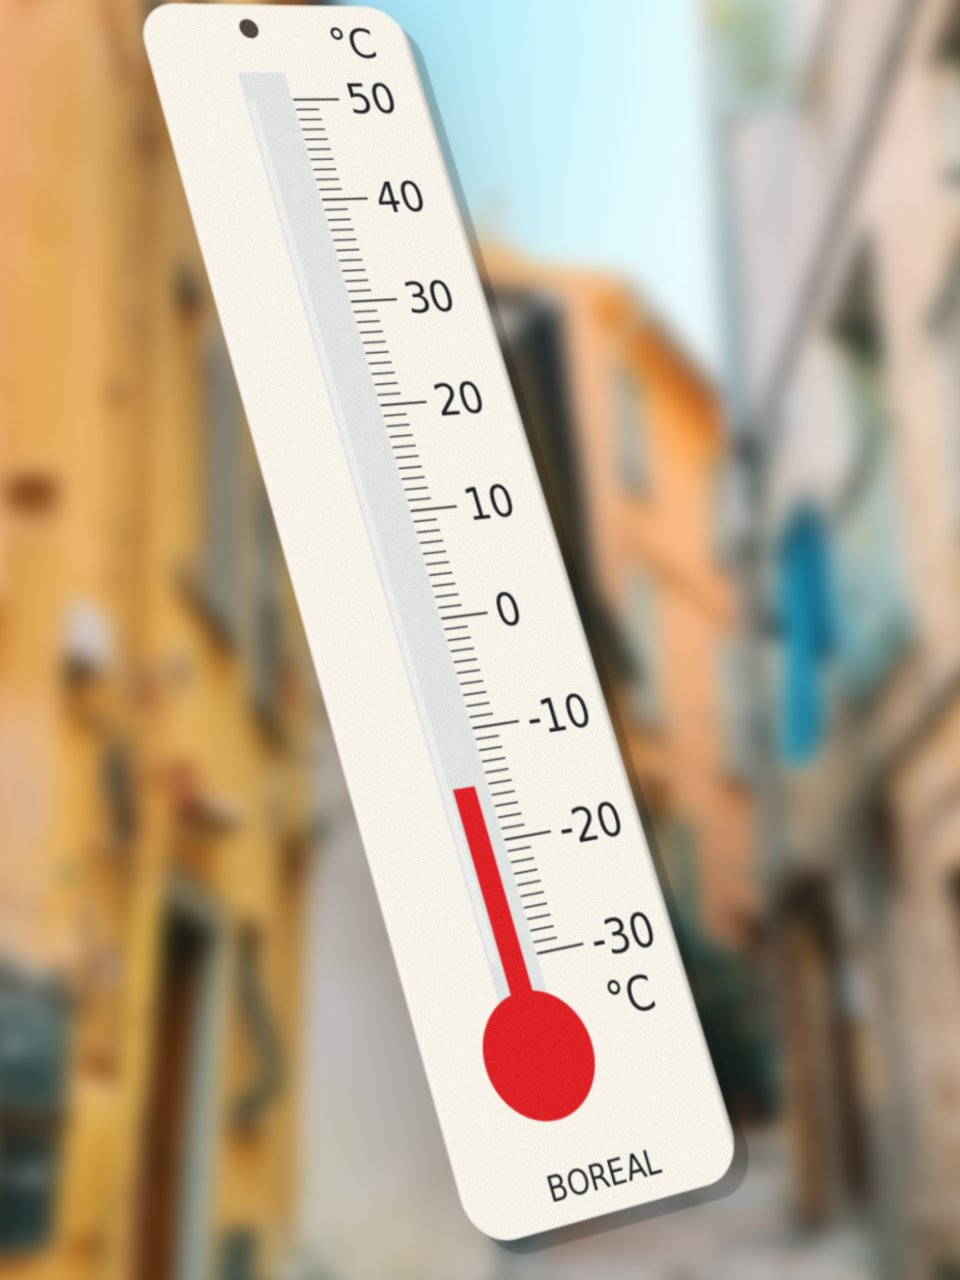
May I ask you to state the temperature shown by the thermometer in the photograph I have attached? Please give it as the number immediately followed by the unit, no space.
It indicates -15°C
